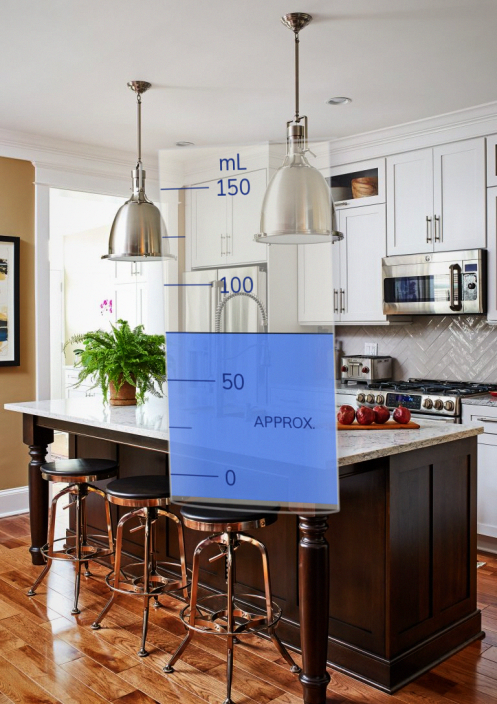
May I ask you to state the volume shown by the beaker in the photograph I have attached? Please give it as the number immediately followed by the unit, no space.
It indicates 75mL
